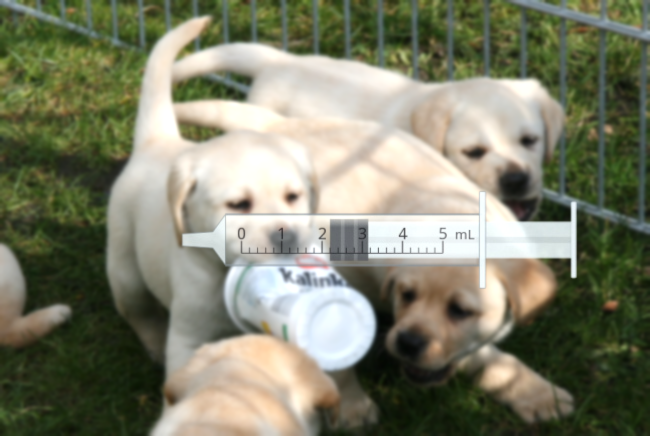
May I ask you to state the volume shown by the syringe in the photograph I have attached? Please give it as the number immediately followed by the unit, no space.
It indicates 2.2mL
